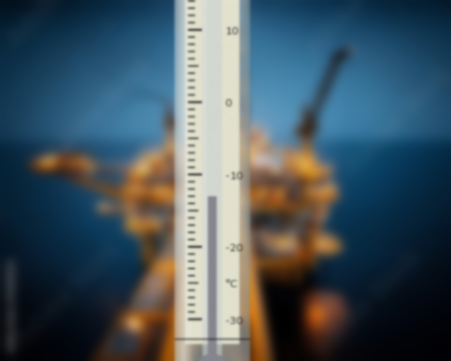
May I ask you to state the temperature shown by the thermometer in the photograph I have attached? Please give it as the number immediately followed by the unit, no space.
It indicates -13°C
